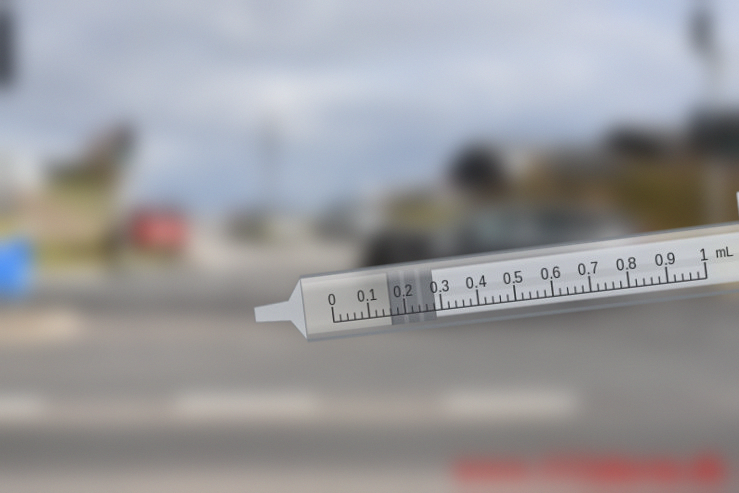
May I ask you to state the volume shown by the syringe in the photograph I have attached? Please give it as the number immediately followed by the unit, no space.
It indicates 0.16mL
